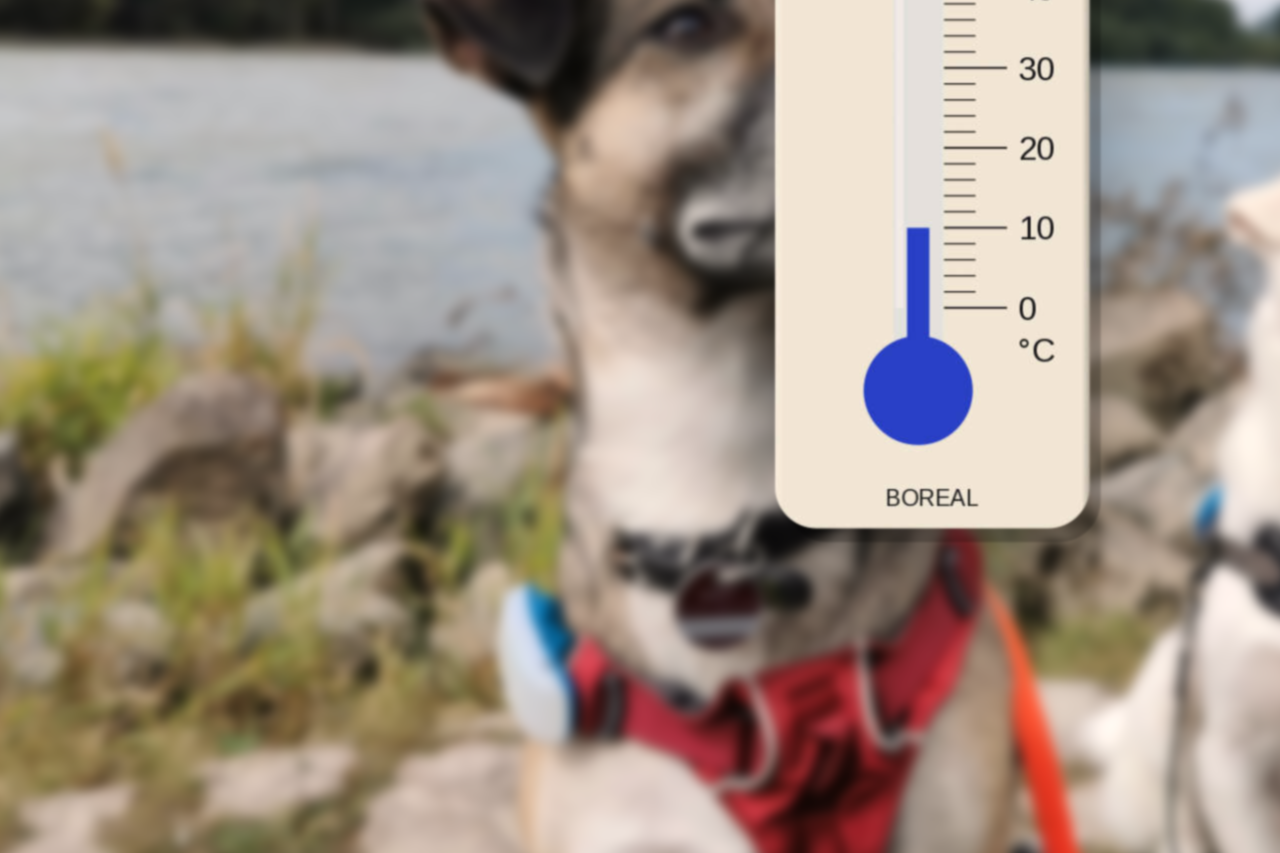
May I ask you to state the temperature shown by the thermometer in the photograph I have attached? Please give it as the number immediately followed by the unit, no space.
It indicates 10°C
